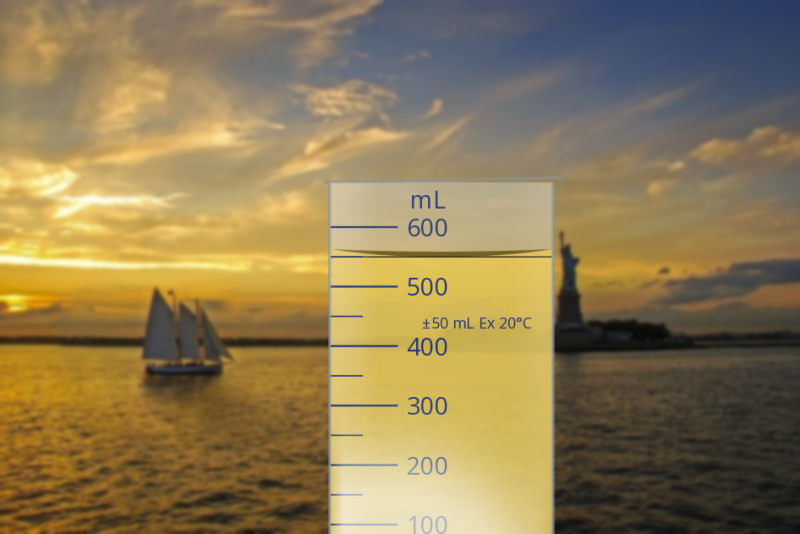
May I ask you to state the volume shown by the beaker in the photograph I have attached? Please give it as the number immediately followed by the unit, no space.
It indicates 550mL
